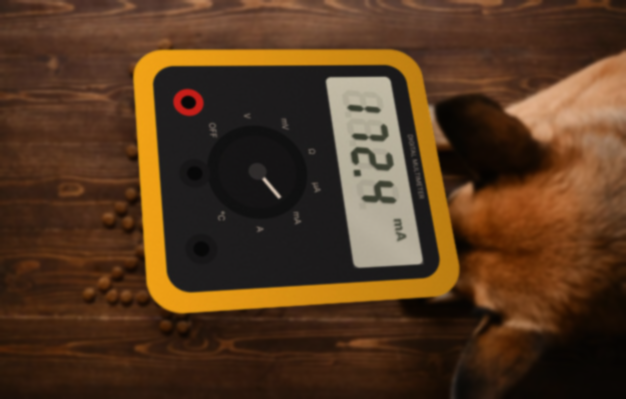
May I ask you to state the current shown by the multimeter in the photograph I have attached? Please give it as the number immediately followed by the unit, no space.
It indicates 172.4mA
